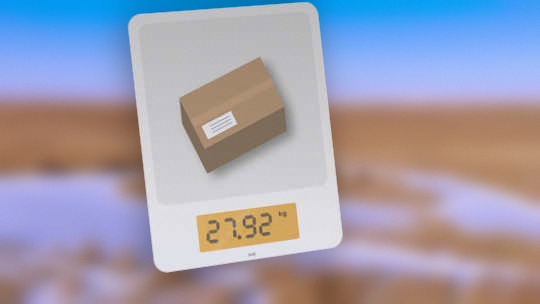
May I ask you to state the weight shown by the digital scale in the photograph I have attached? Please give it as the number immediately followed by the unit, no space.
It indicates 27.92kg
